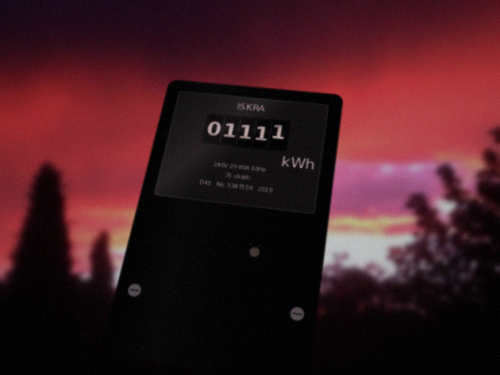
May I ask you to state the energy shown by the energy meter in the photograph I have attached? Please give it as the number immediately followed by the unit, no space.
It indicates 1111kWh
